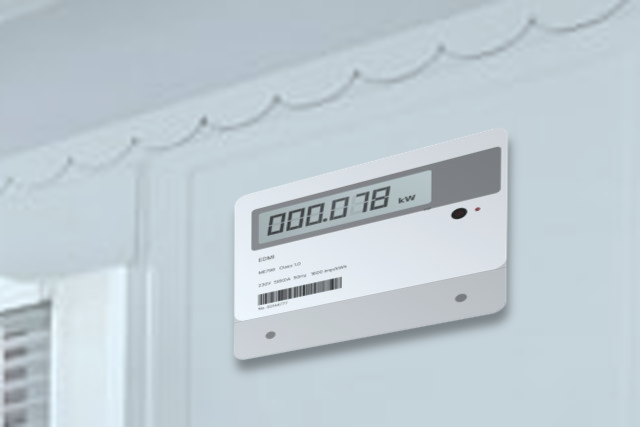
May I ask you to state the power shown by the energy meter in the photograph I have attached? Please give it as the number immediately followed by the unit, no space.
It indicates 0.078kW
